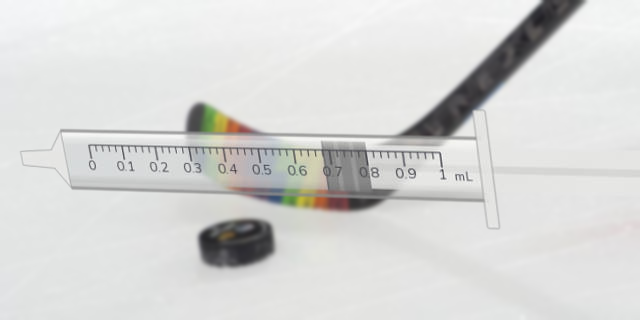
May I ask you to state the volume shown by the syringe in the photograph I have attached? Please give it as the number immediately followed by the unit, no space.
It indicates 0.68mL
